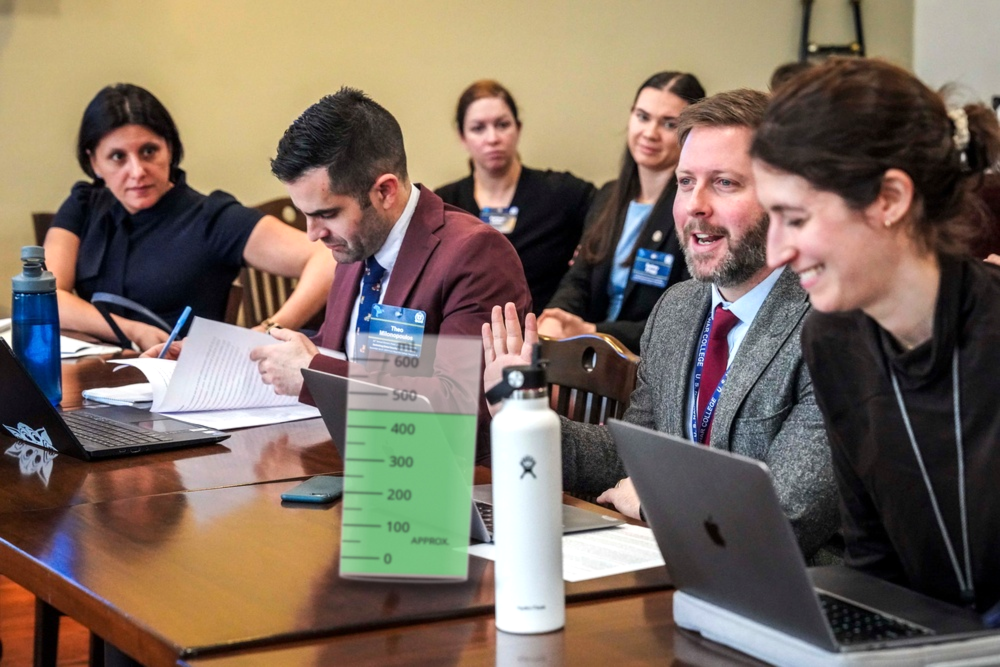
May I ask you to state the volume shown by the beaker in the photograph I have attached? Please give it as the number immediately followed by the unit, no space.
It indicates 450mL
